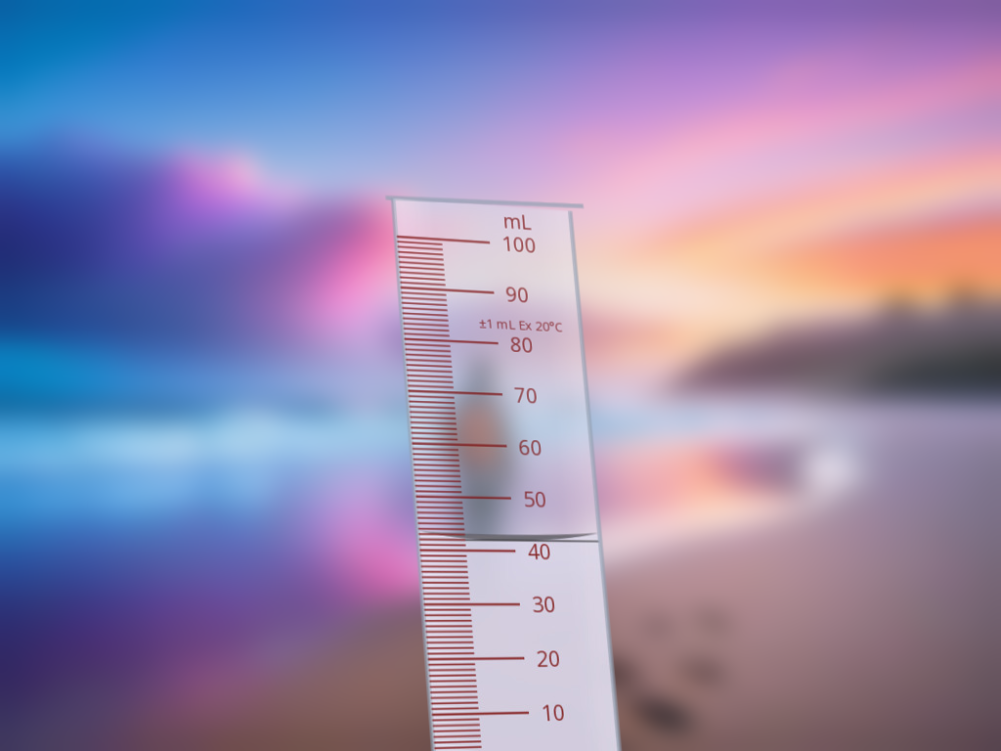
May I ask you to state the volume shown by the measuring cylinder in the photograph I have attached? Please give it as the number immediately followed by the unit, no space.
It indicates 42mL
